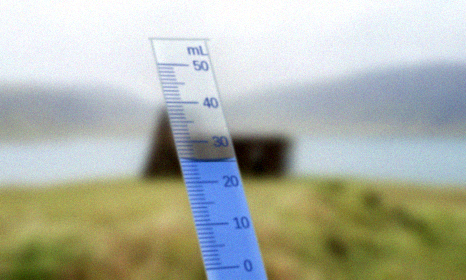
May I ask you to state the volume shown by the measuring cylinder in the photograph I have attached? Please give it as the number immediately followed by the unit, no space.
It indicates 25mL
